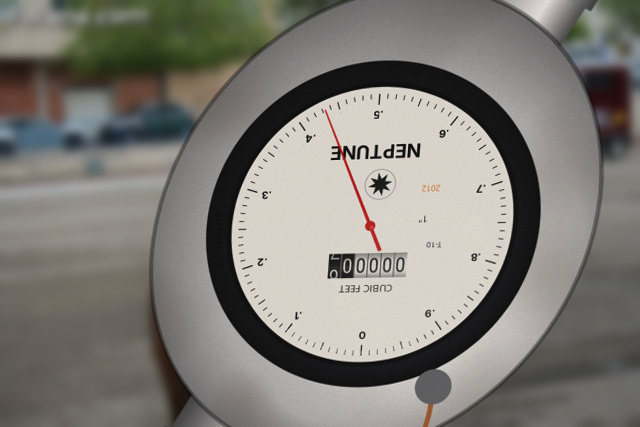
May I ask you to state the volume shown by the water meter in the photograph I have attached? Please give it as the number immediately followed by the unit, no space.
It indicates 6.43ft³
